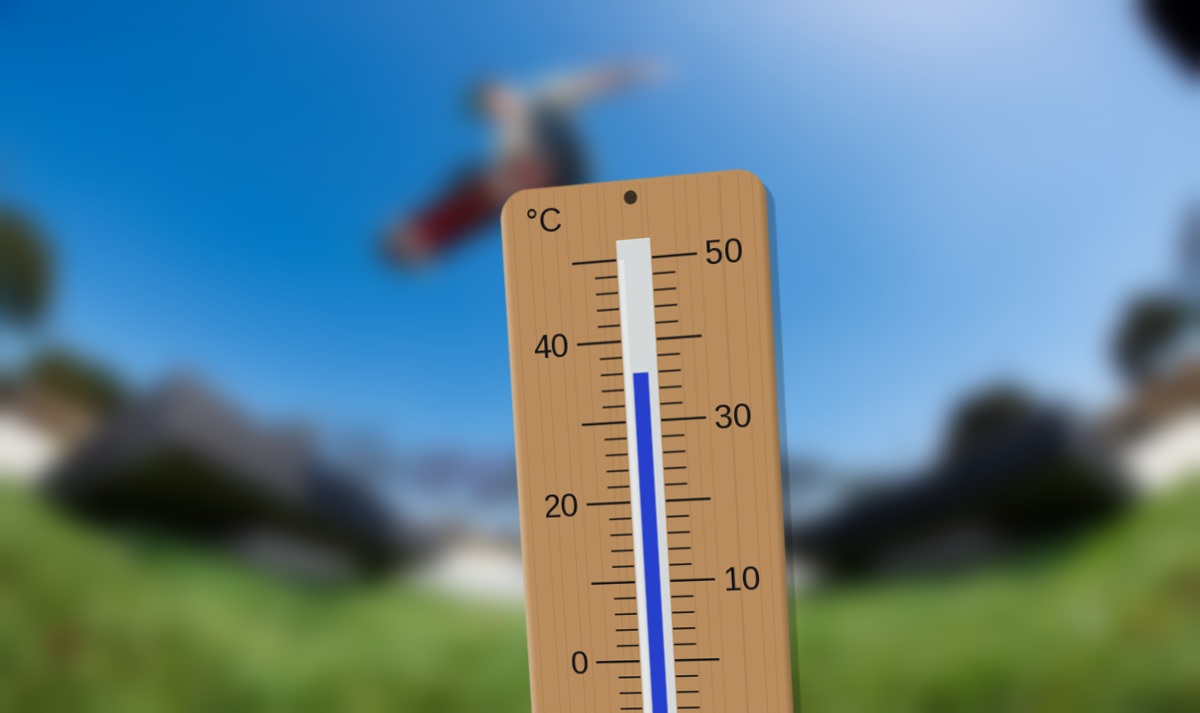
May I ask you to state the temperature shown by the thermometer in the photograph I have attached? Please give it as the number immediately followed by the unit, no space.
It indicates 36°C
